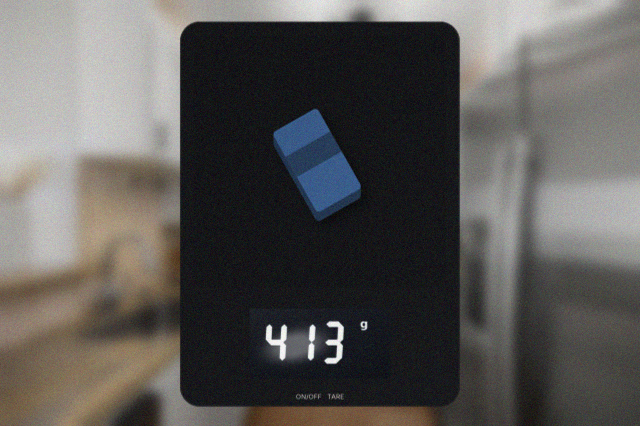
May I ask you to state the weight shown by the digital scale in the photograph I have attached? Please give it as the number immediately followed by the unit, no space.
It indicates 413g
